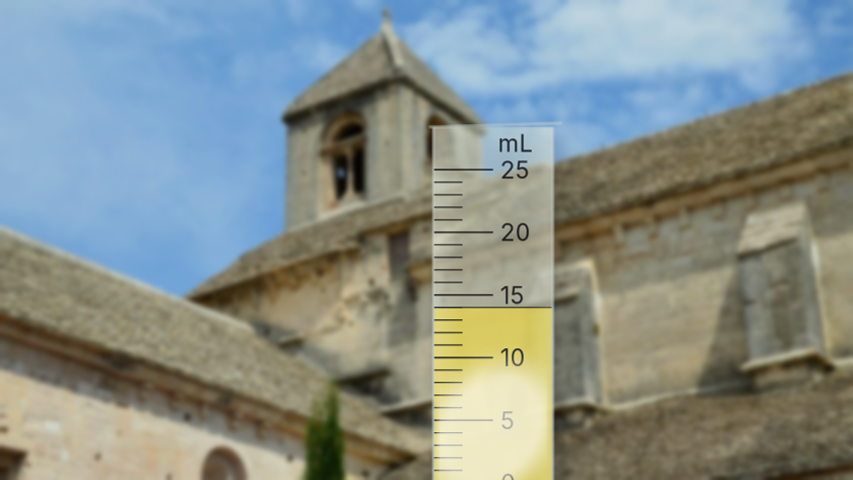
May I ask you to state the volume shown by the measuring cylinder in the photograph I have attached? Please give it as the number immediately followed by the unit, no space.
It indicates 14mL
